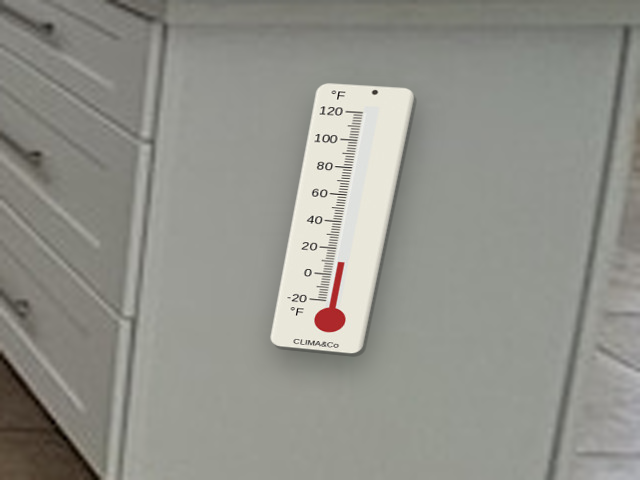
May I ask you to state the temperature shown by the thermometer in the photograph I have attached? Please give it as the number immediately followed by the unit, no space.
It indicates 10°F
